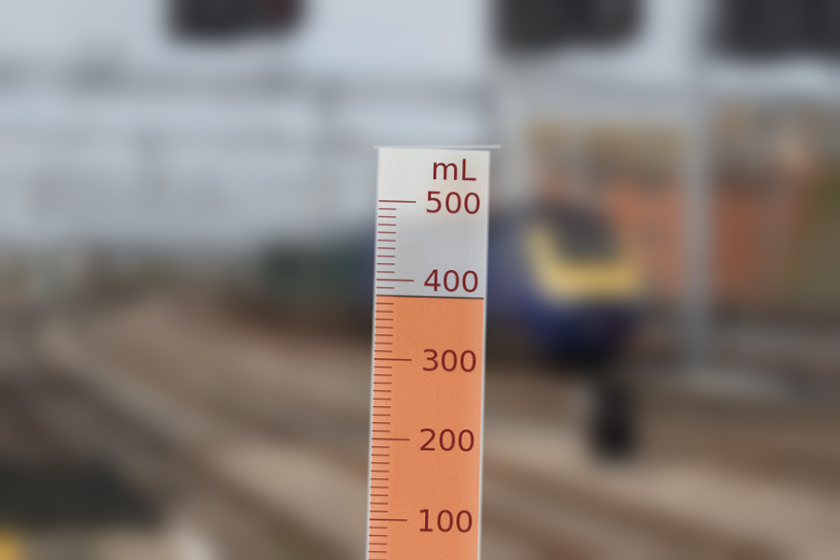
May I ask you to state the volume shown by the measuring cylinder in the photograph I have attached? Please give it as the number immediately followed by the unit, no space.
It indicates 380mL
